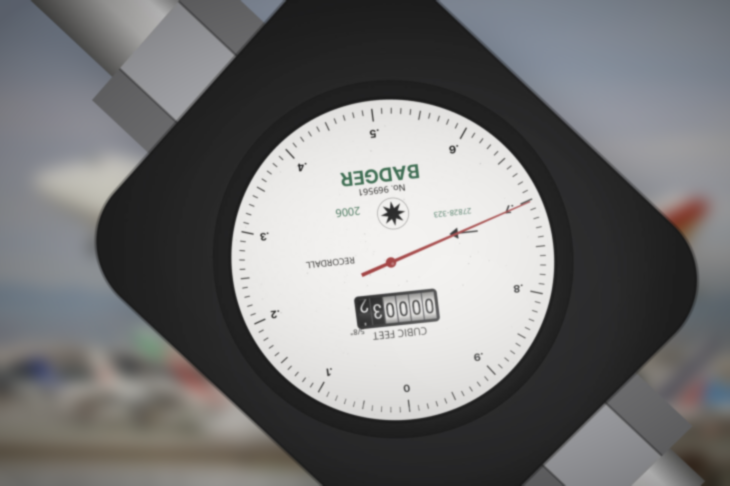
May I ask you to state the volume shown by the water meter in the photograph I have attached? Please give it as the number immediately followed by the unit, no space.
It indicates 31.70ft³
